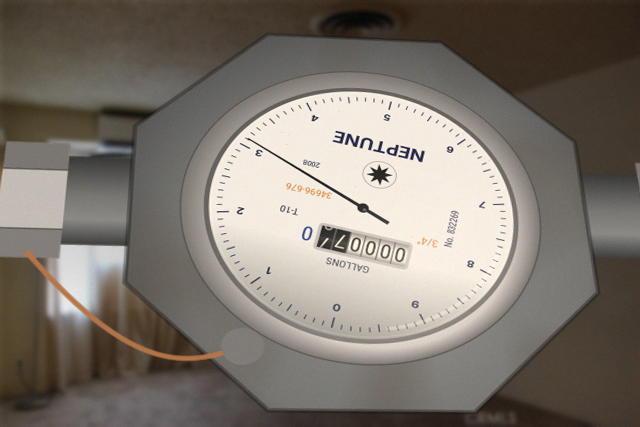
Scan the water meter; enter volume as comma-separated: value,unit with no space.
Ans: 773.1,gal
